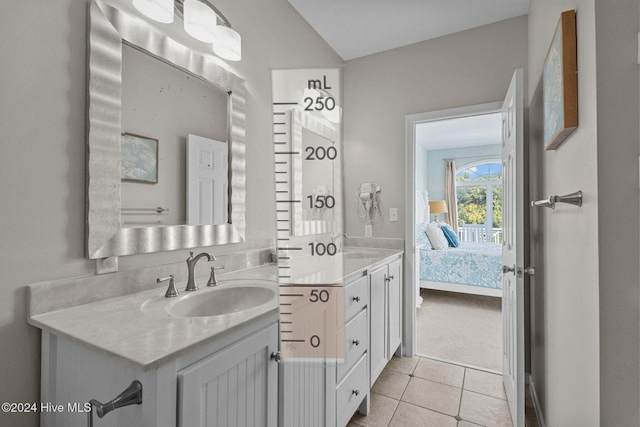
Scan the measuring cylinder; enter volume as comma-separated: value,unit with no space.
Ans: 60,mL
